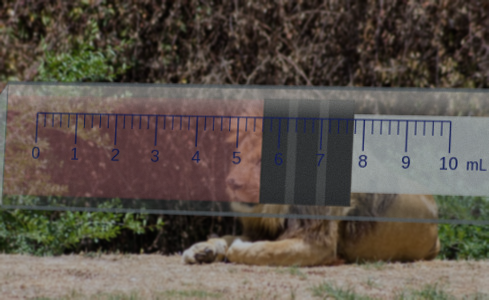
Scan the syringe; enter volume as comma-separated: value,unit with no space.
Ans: 5.6,mL
